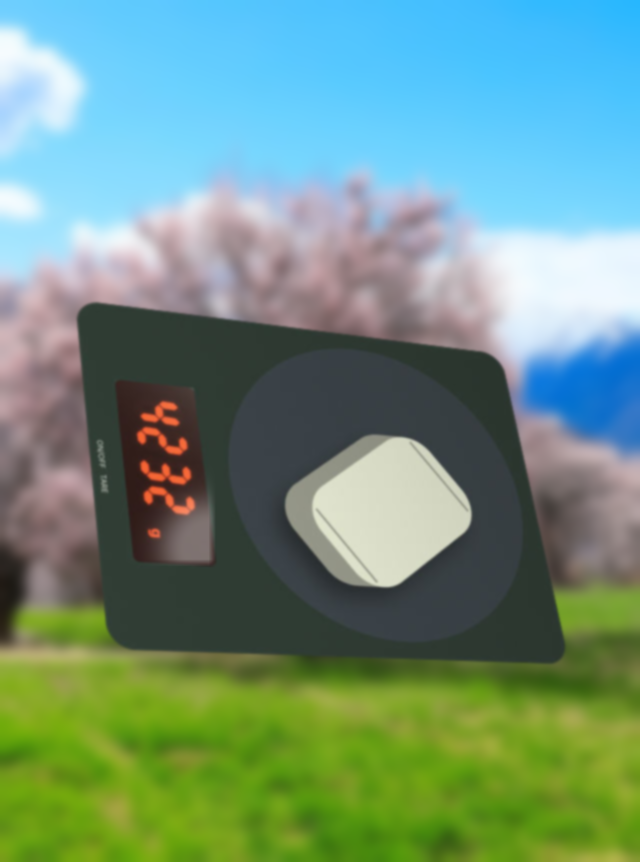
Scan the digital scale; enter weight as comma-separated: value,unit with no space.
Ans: 4232,g
